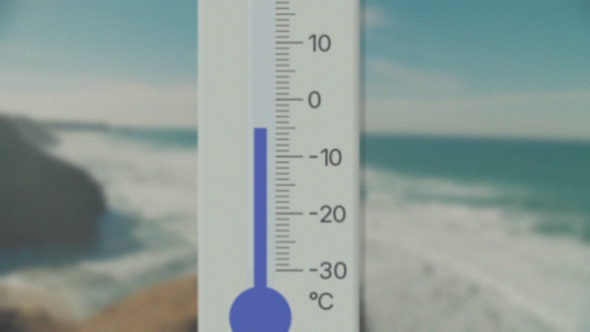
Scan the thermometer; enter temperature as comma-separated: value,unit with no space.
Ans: -5,°C
